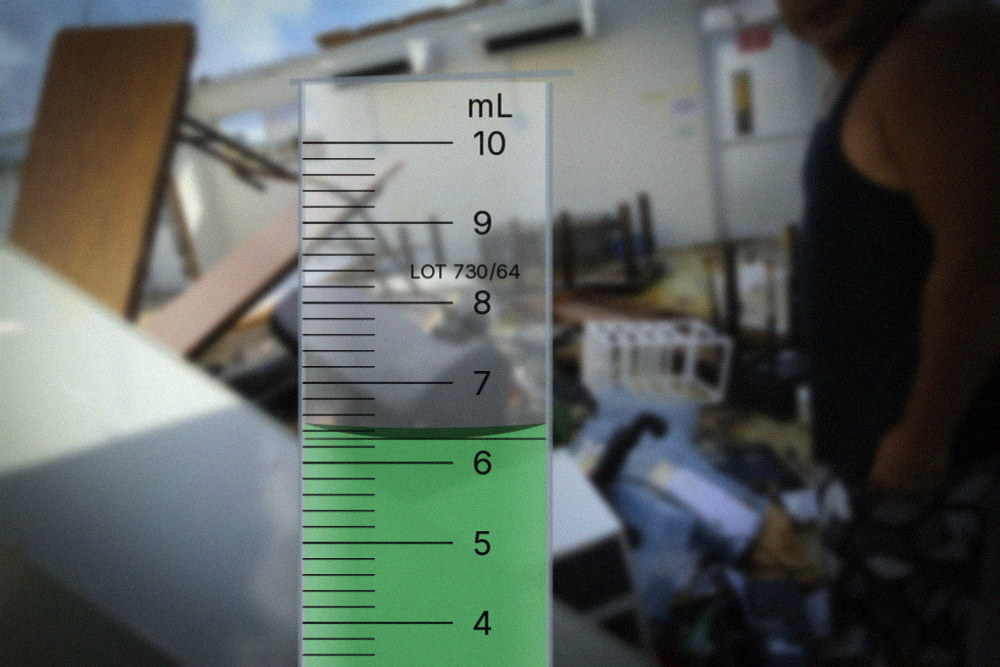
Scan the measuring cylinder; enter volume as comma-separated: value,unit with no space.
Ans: 6.3,mL
